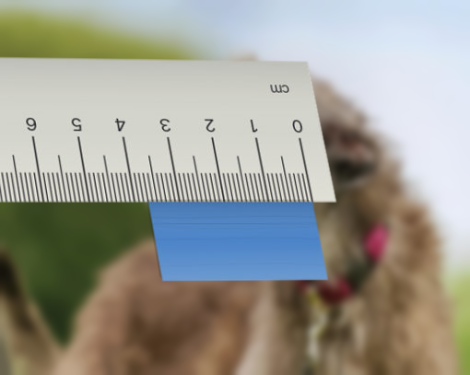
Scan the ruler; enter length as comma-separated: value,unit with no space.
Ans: 3.7,cm
